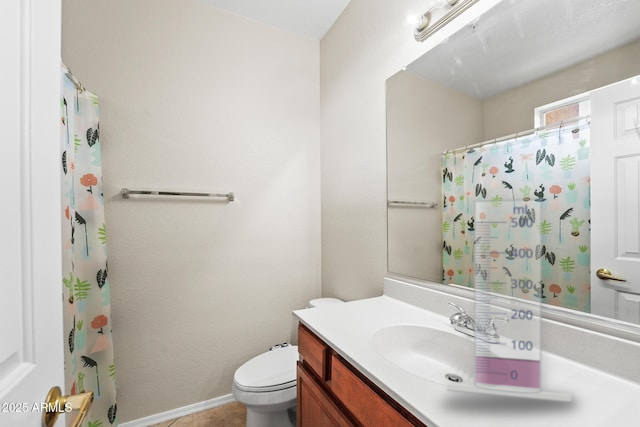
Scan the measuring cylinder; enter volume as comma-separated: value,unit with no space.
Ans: 50,mL
